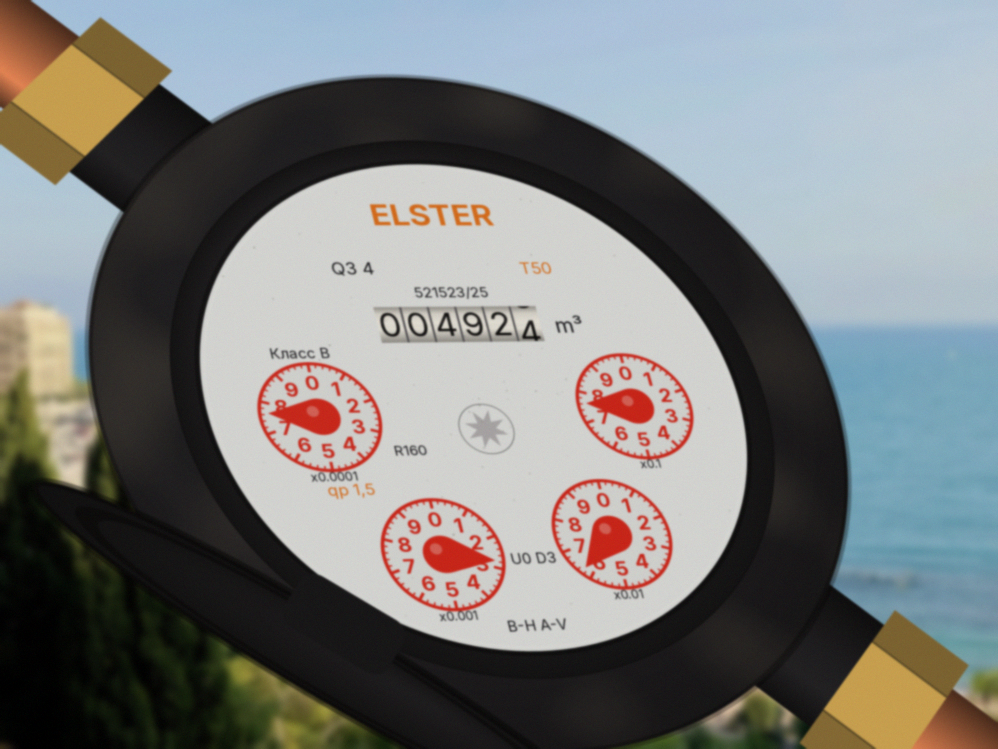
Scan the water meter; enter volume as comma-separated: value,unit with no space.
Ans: 4923.7627,m³
